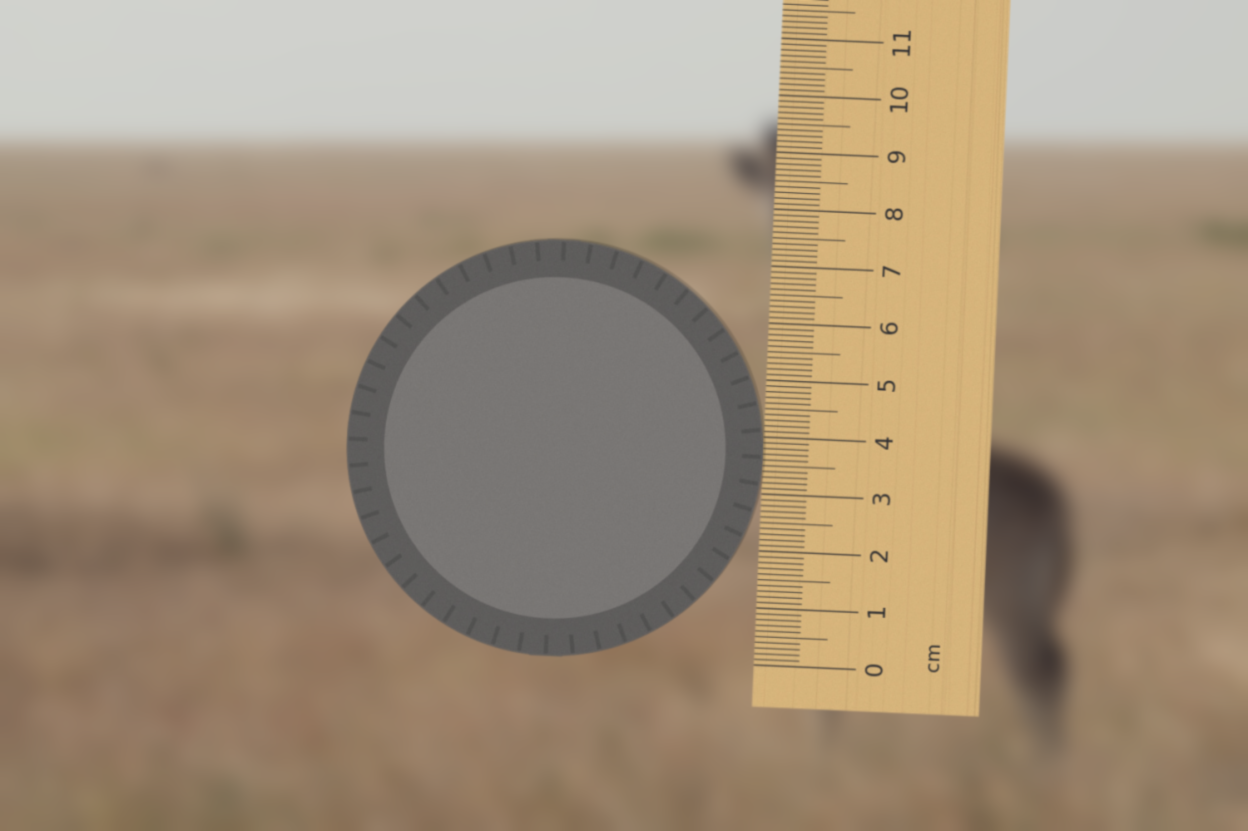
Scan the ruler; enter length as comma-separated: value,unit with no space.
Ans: 7.3,cm
